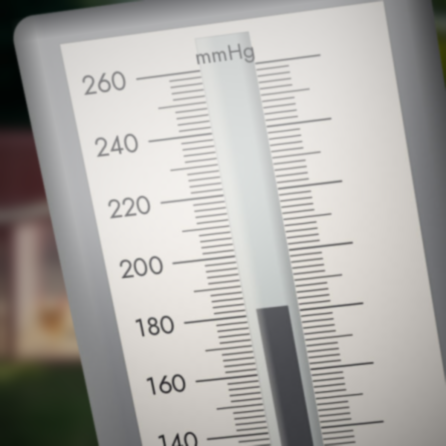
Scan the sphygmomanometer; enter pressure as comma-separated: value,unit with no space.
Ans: 182,mmHg
